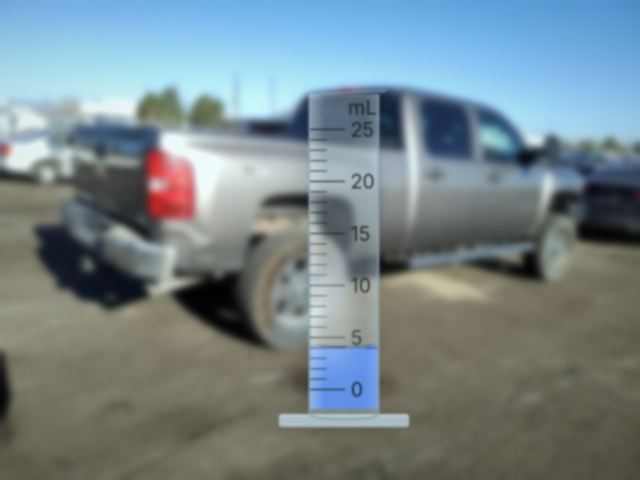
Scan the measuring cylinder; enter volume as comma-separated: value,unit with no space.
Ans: 4,mL
